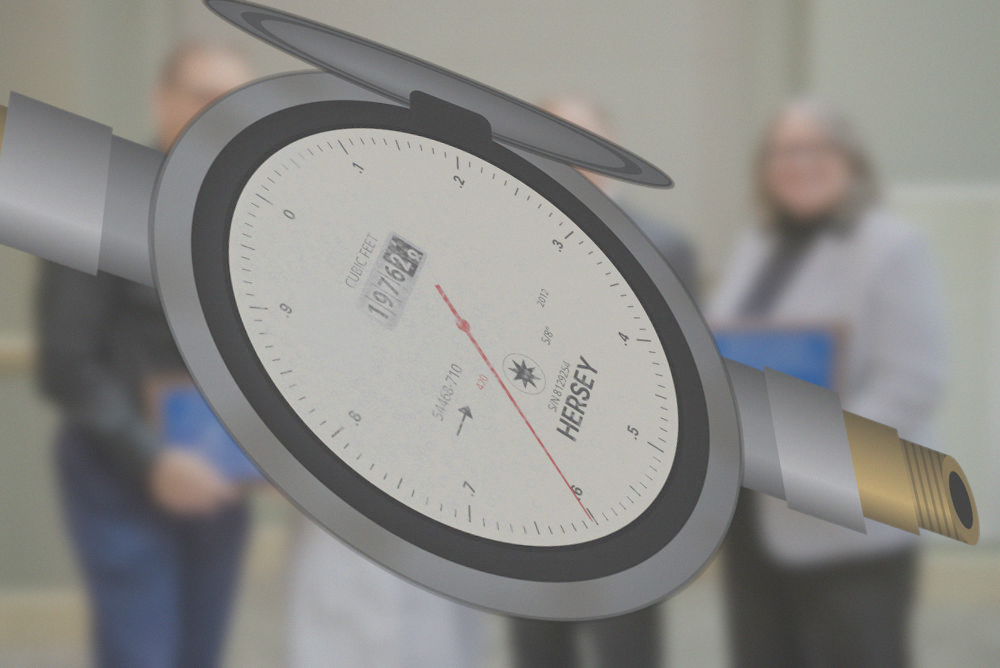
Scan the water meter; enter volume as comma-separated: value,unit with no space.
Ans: 197627.60,ft³
